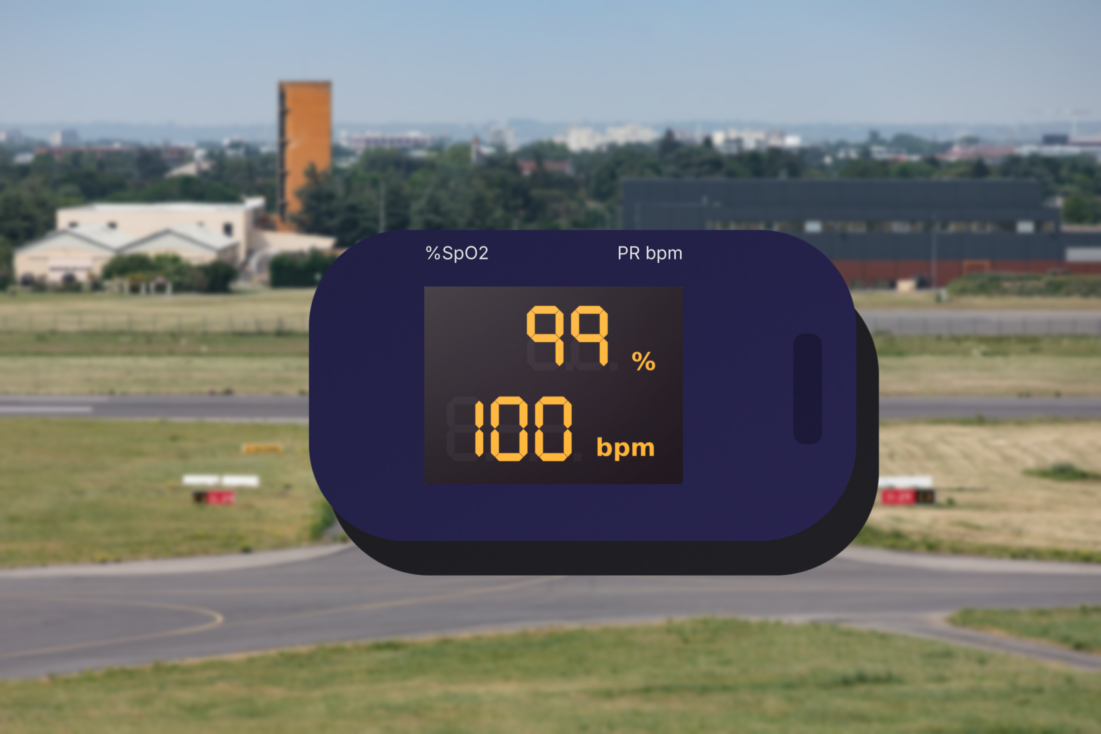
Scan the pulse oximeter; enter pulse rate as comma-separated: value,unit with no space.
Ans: 100,bpm
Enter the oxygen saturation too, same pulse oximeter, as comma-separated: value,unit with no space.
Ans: 99,%
